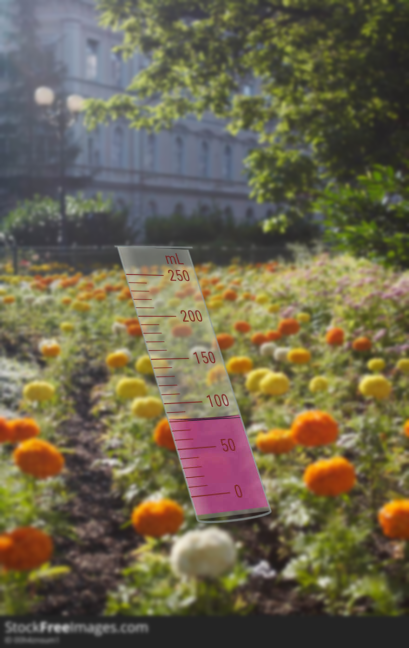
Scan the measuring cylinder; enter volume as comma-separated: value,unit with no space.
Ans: 80,mL
